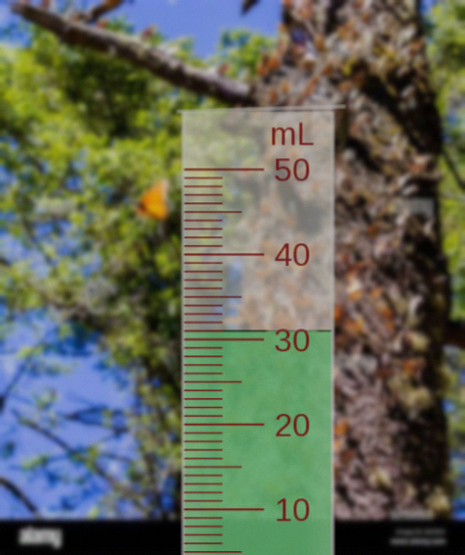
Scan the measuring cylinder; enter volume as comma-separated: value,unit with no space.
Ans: 31,mL
